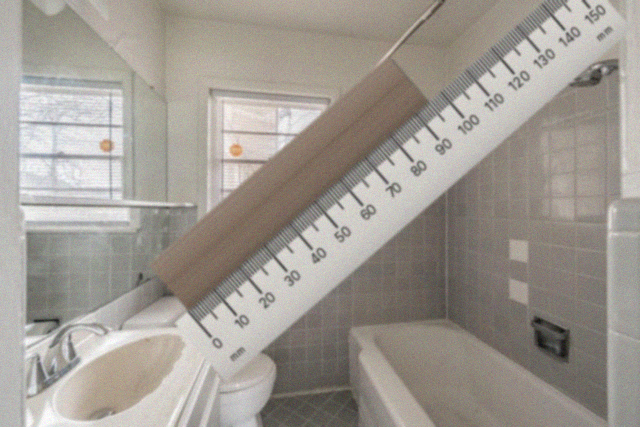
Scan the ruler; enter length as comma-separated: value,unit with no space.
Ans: 95,mm
